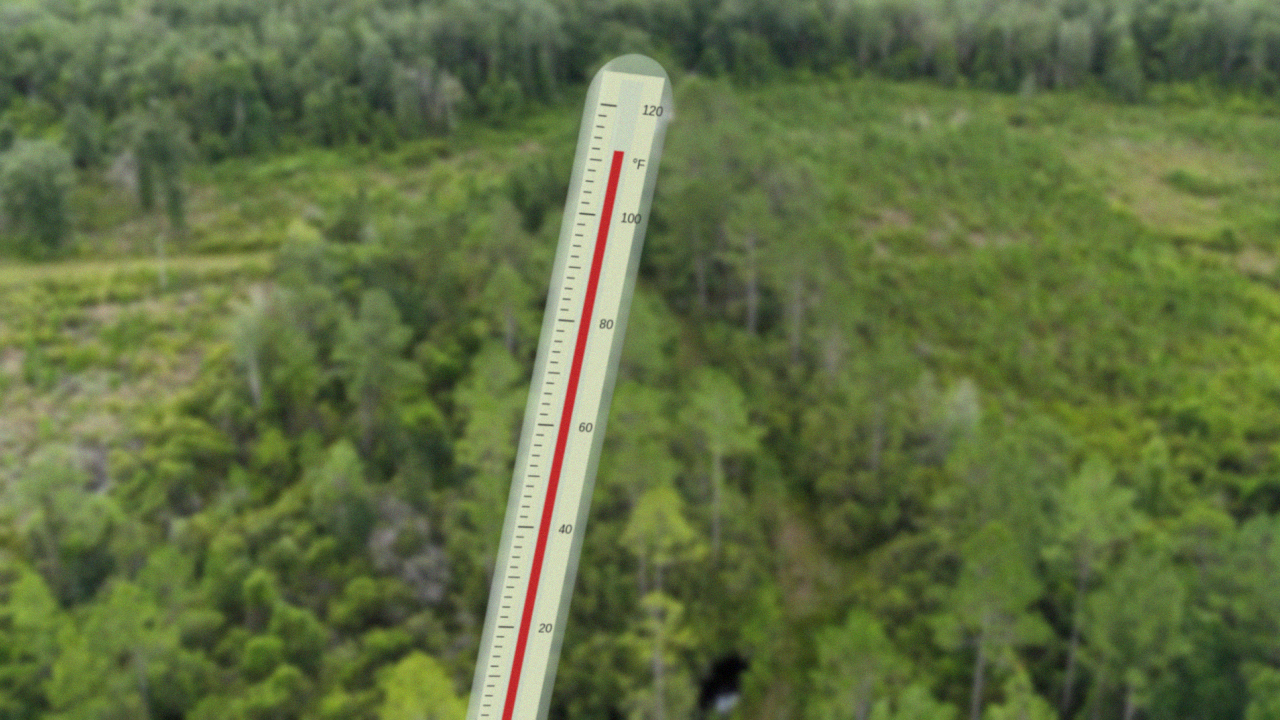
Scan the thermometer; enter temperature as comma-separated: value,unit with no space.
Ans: 112,°F
